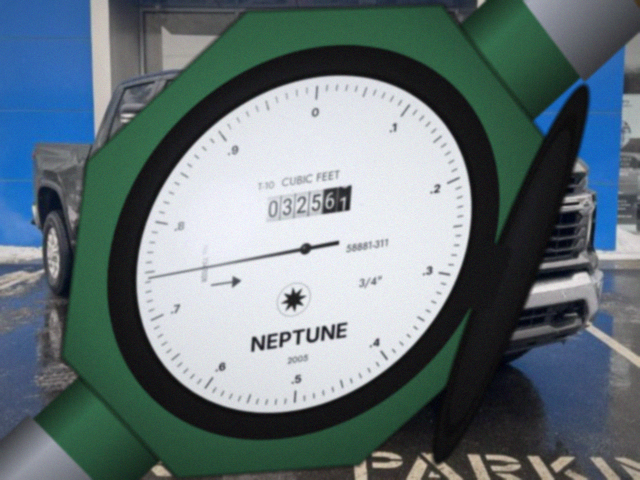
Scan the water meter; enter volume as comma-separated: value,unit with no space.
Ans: 32560.74,ft³
